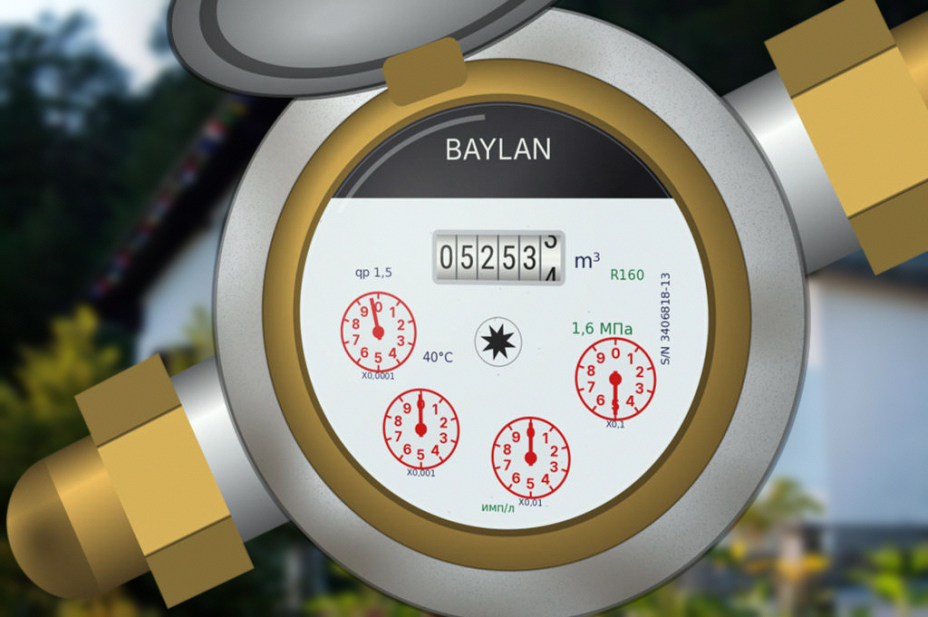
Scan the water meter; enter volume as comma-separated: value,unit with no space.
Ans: 52533.4999,m³
